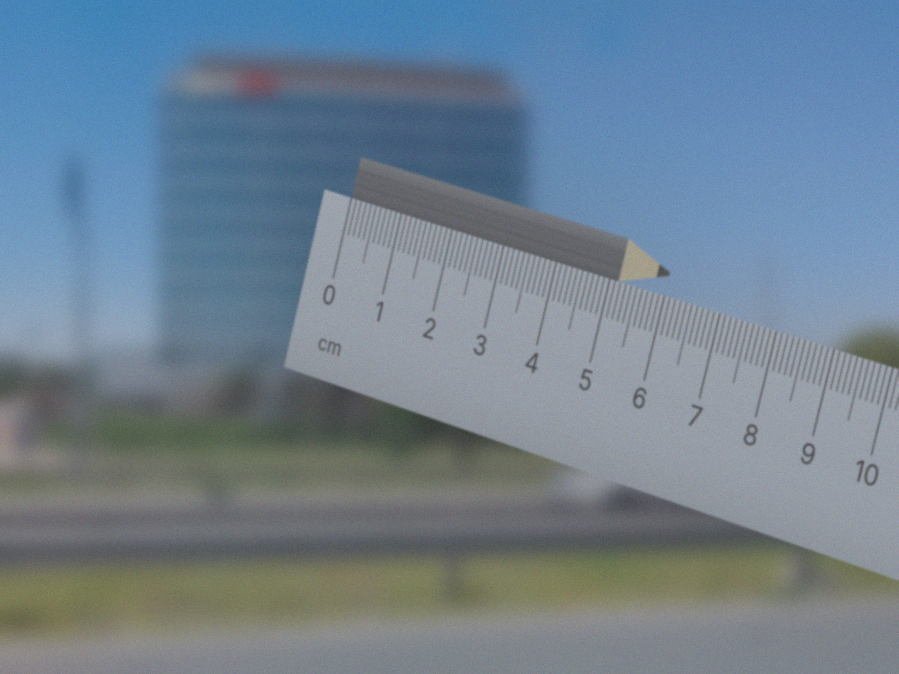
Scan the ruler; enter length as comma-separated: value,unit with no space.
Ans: 6,cm
